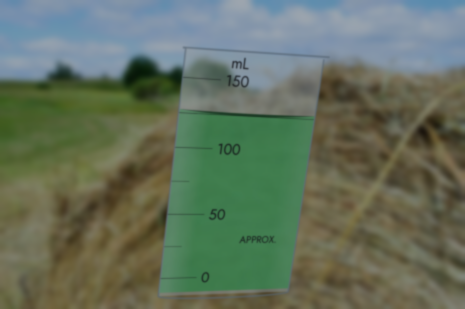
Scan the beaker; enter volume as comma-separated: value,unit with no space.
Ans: 125,mL
